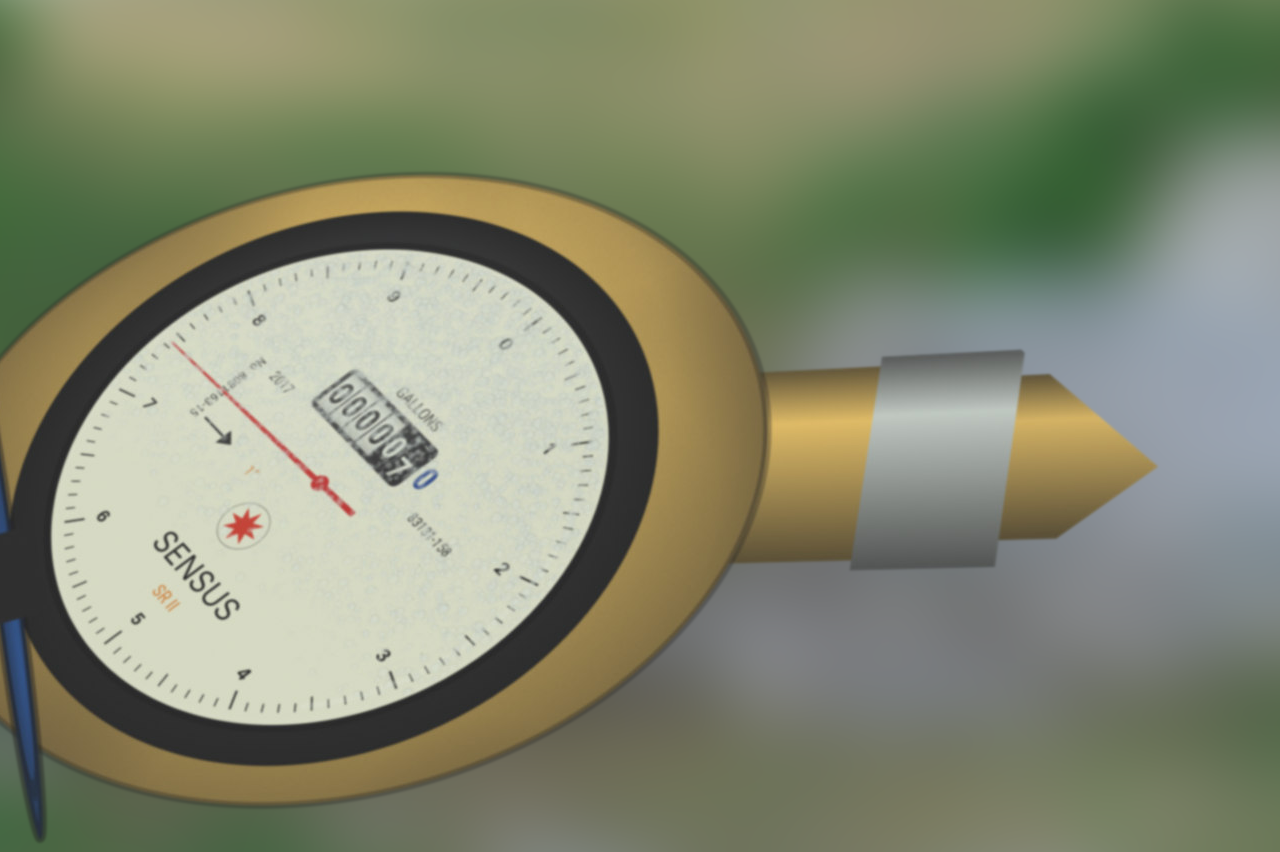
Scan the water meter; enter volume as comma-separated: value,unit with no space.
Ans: 67.4,gal
